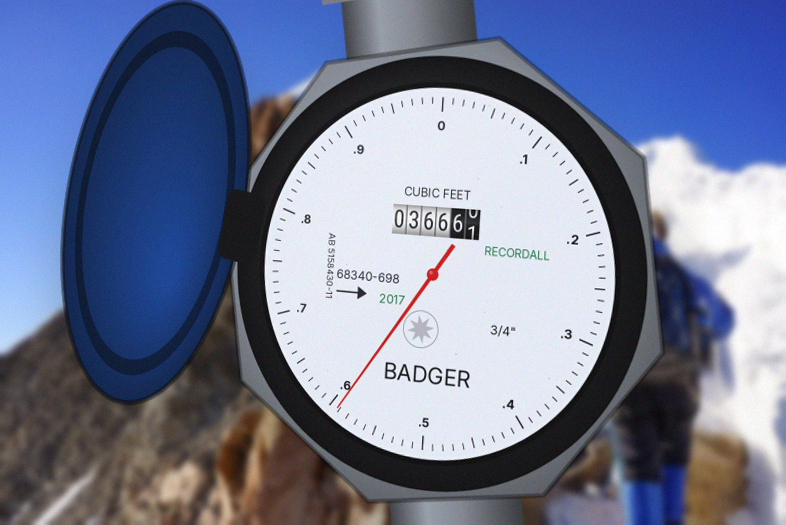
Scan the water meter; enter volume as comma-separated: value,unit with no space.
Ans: 36660.59,ft³
